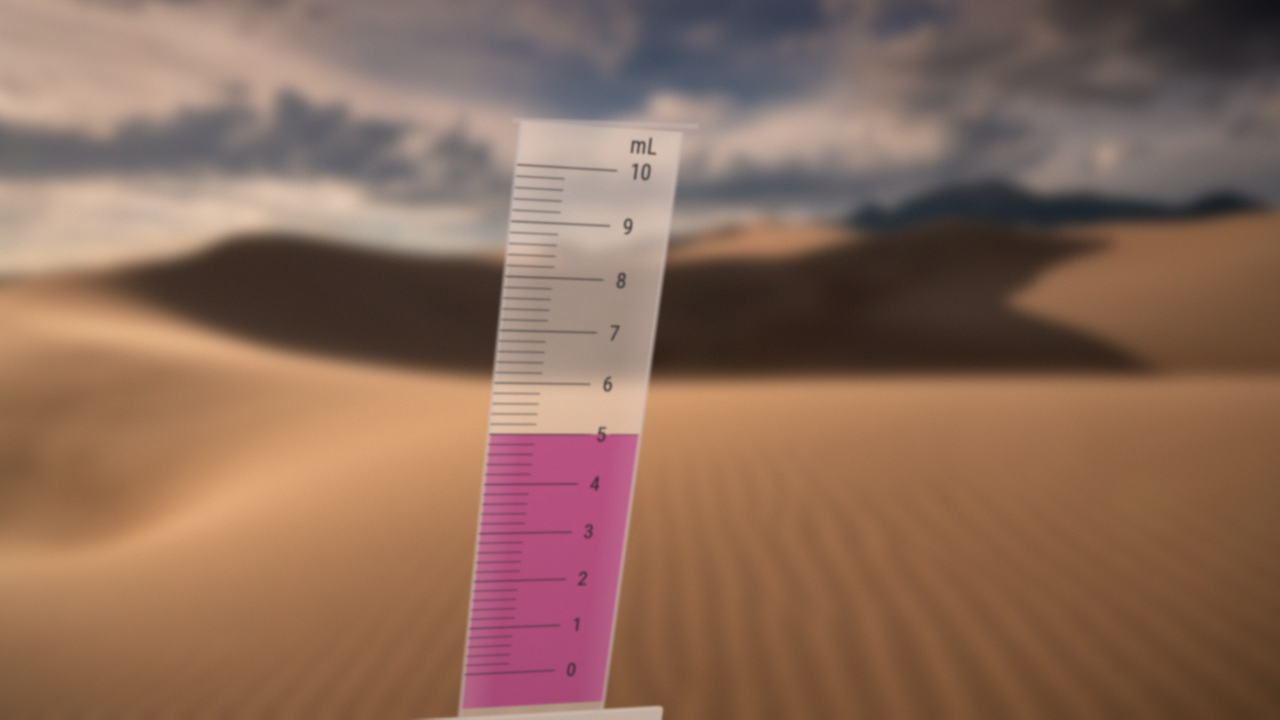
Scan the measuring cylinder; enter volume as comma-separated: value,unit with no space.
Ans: 5,mL
